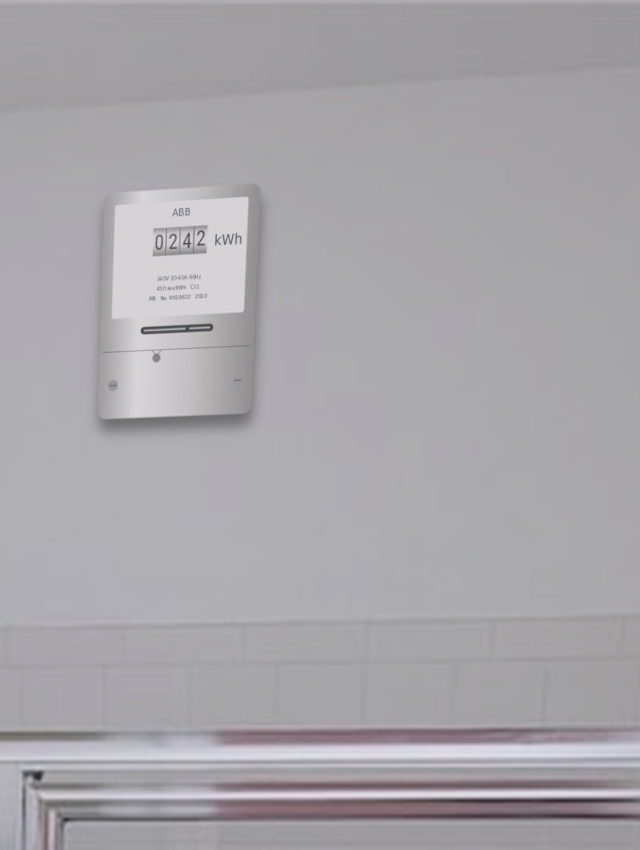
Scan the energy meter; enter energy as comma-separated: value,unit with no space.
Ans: 242,kWh
